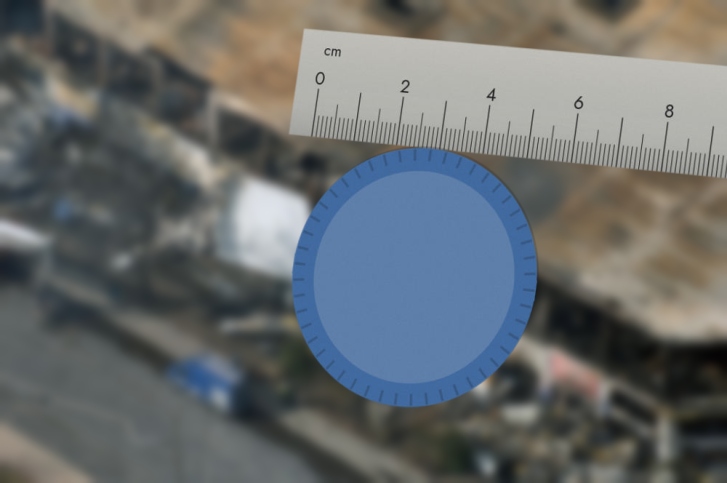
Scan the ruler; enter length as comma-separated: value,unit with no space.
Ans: 5.6,cm
